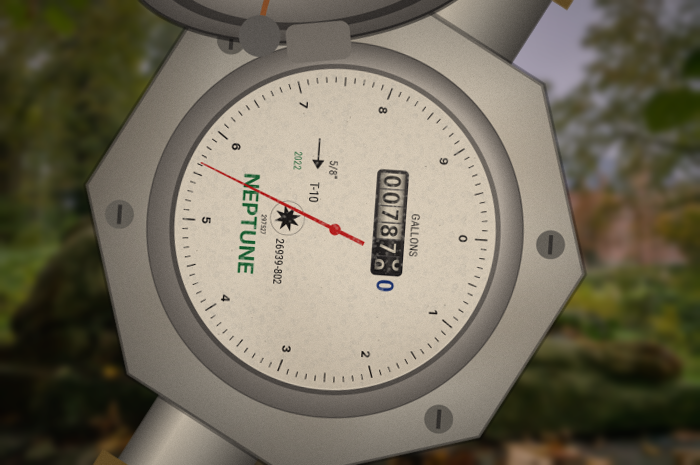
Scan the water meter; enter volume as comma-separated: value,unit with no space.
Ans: 78785.6,gal
